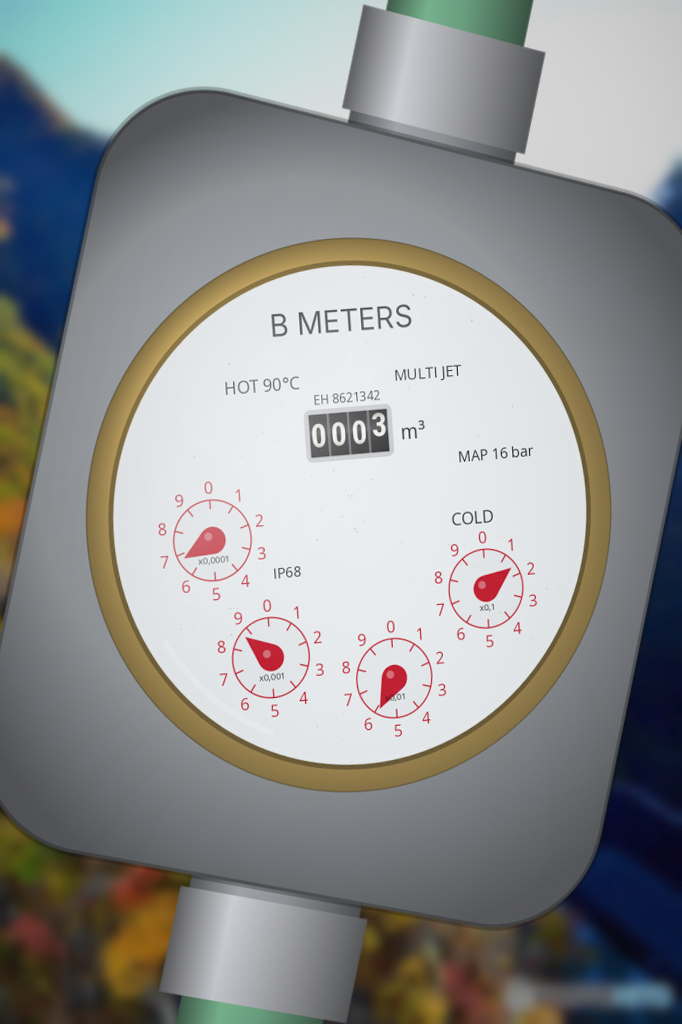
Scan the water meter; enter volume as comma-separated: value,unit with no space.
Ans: 3.1586,m³
